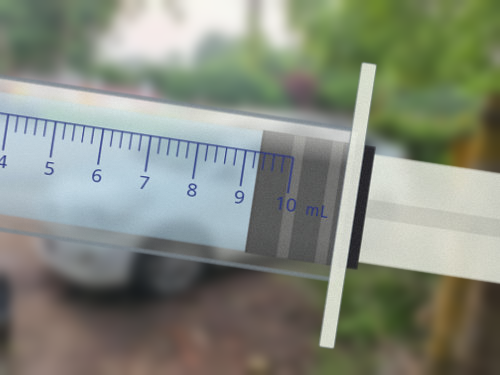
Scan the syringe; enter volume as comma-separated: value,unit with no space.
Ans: 9.3,mL
